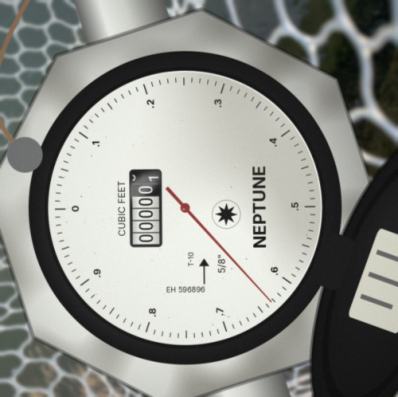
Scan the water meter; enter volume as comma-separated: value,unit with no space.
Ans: 0.63,ft³
